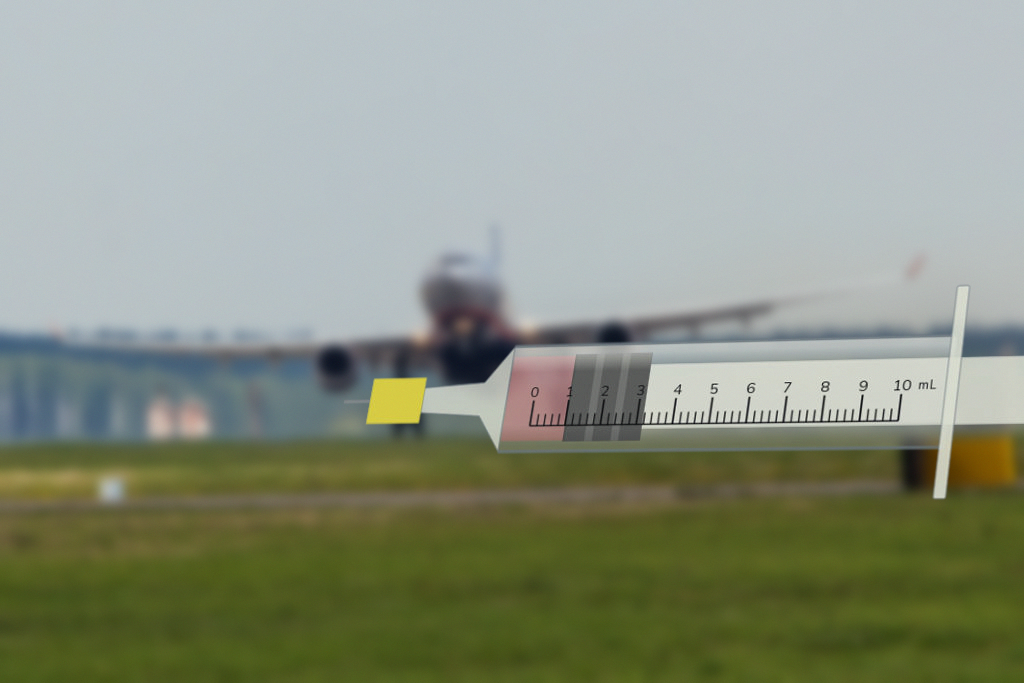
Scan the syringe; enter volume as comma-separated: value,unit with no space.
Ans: 1,mL
